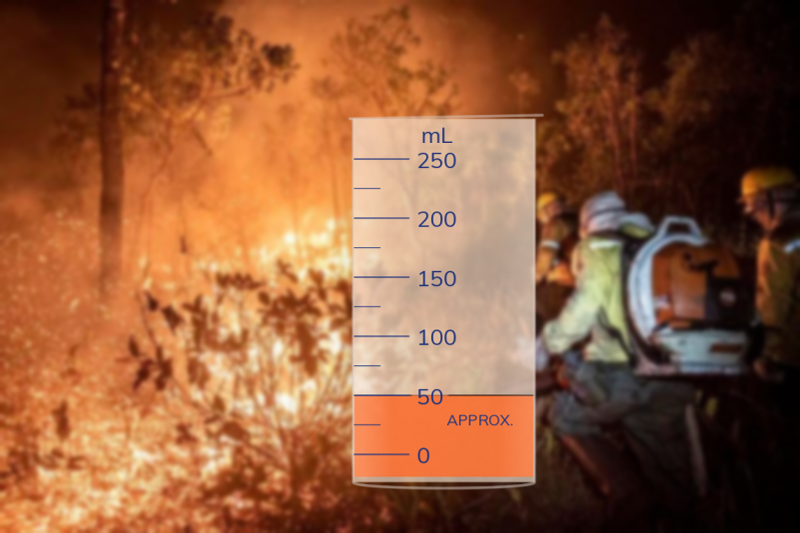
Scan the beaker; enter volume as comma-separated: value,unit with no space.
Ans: 50,mL
